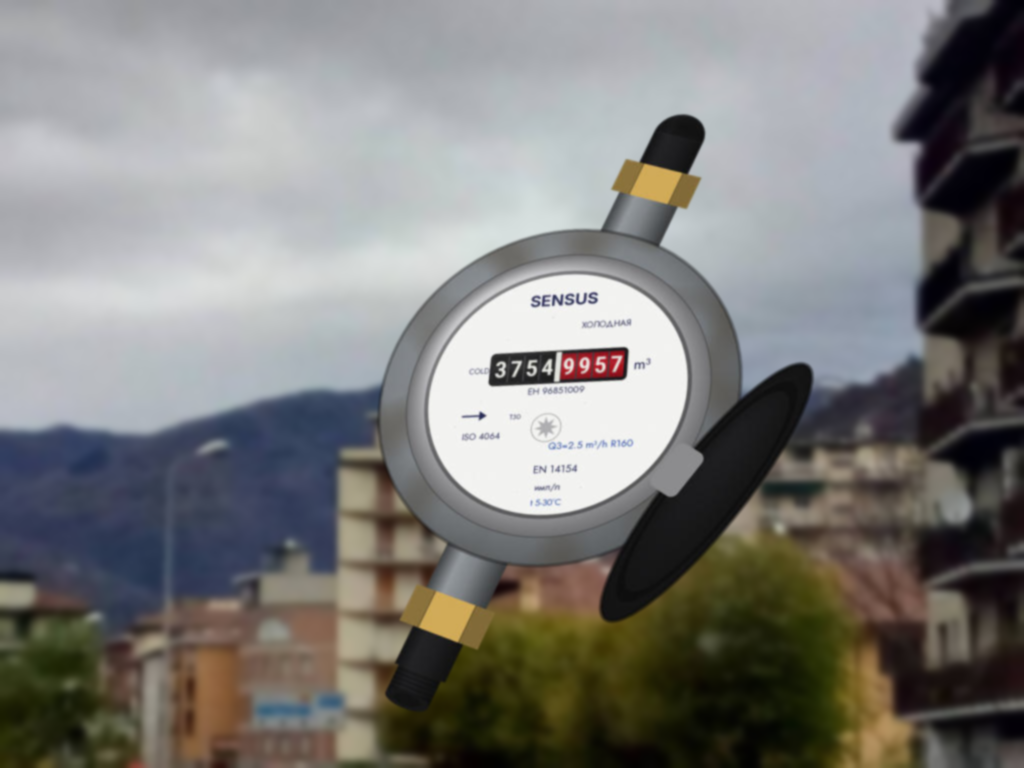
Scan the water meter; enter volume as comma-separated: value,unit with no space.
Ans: 3754.9957,m³
